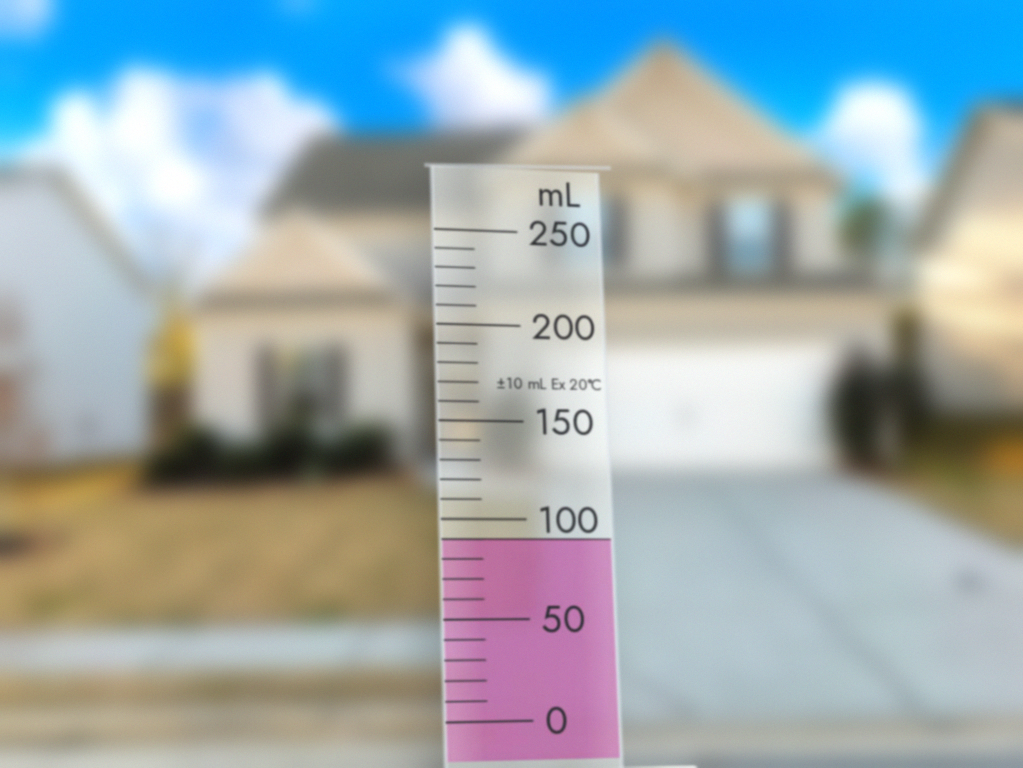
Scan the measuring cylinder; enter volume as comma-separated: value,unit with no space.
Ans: 90,mL
